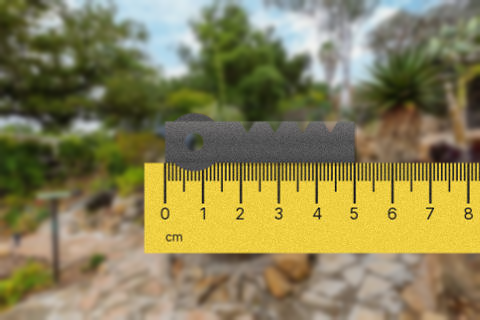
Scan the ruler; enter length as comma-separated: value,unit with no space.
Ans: 5,cm
